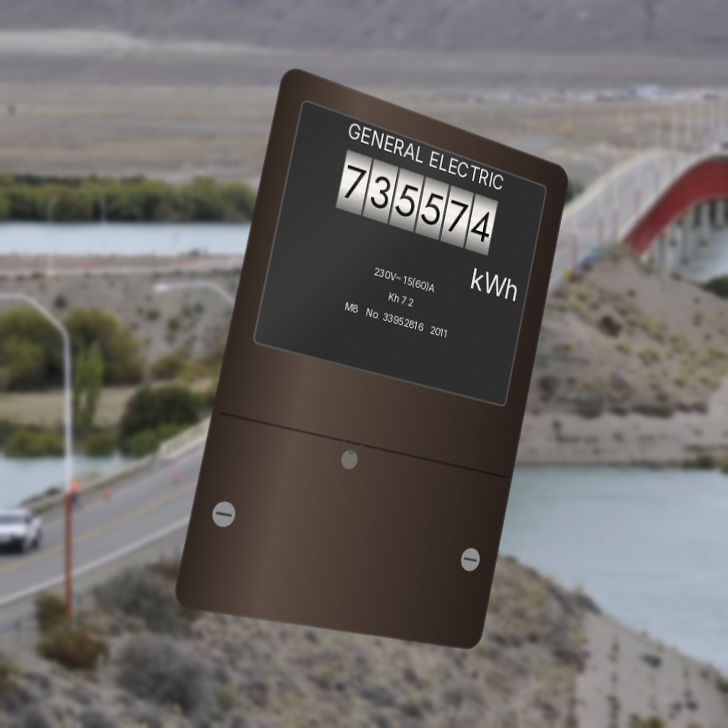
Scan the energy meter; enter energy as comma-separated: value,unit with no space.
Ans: 735574,kWh
